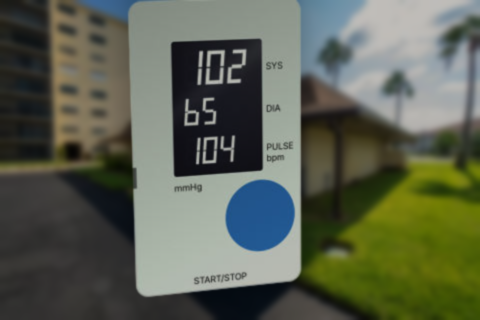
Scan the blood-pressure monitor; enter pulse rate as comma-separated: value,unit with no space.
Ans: 104,bpm
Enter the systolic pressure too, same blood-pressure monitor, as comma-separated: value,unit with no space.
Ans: 102,mmHg
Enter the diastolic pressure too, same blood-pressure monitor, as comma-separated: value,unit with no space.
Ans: 65,mmHg
